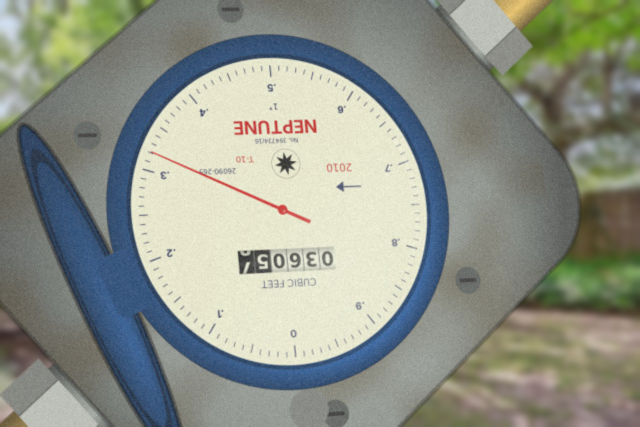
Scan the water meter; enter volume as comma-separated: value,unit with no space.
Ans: 36057.32,ft³
